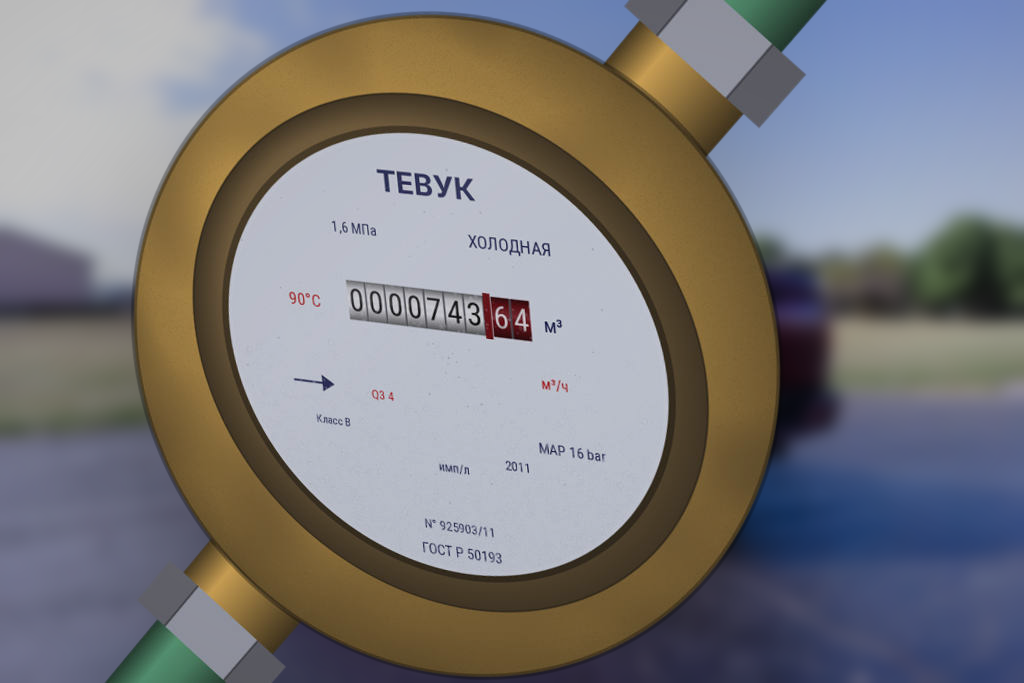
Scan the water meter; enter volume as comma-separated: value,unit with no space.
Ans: 743.64,m³
